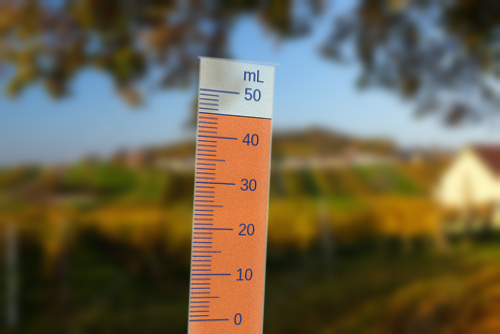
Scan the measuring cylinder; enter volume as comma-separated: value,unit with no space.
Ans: 45,mL
